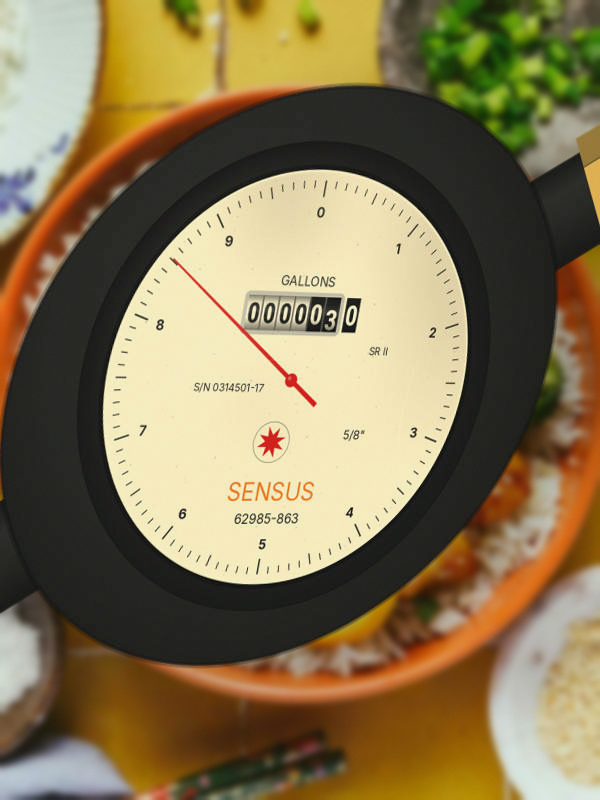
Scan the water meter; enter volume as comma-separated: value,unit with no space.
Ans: 28.5,gal
